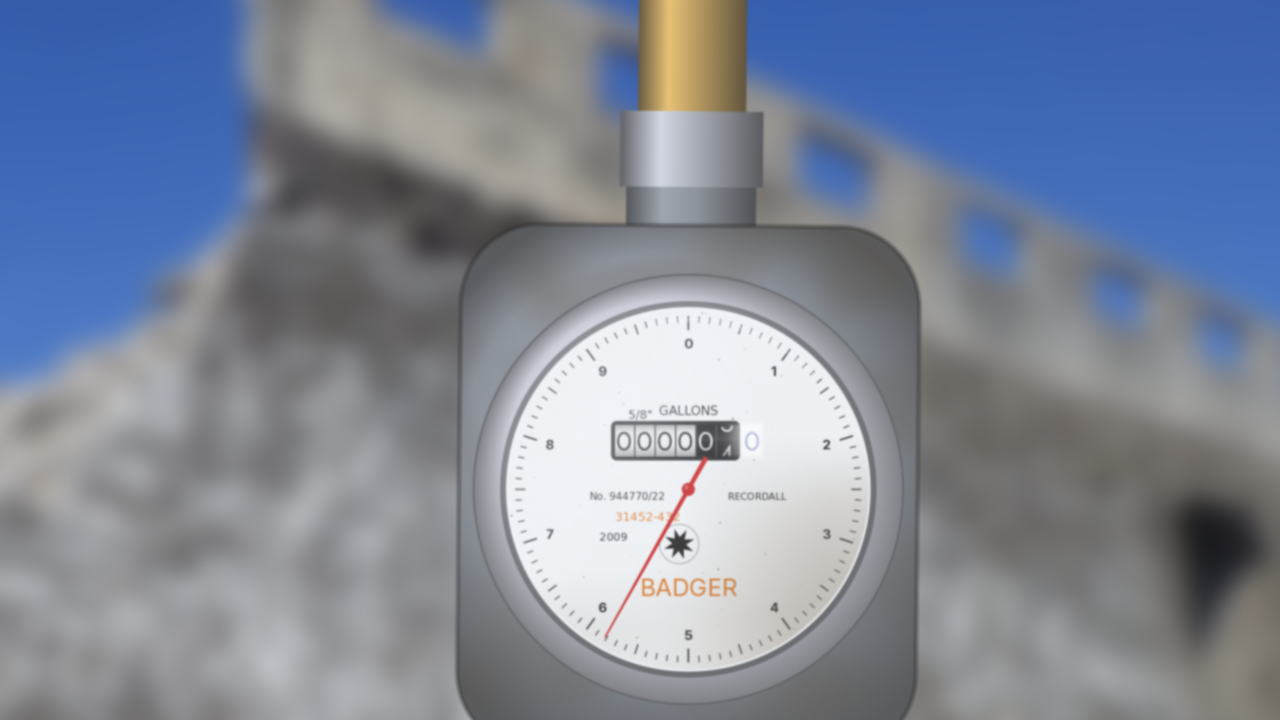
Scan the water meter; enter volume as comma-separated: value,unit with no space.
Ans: 35.8,gal
